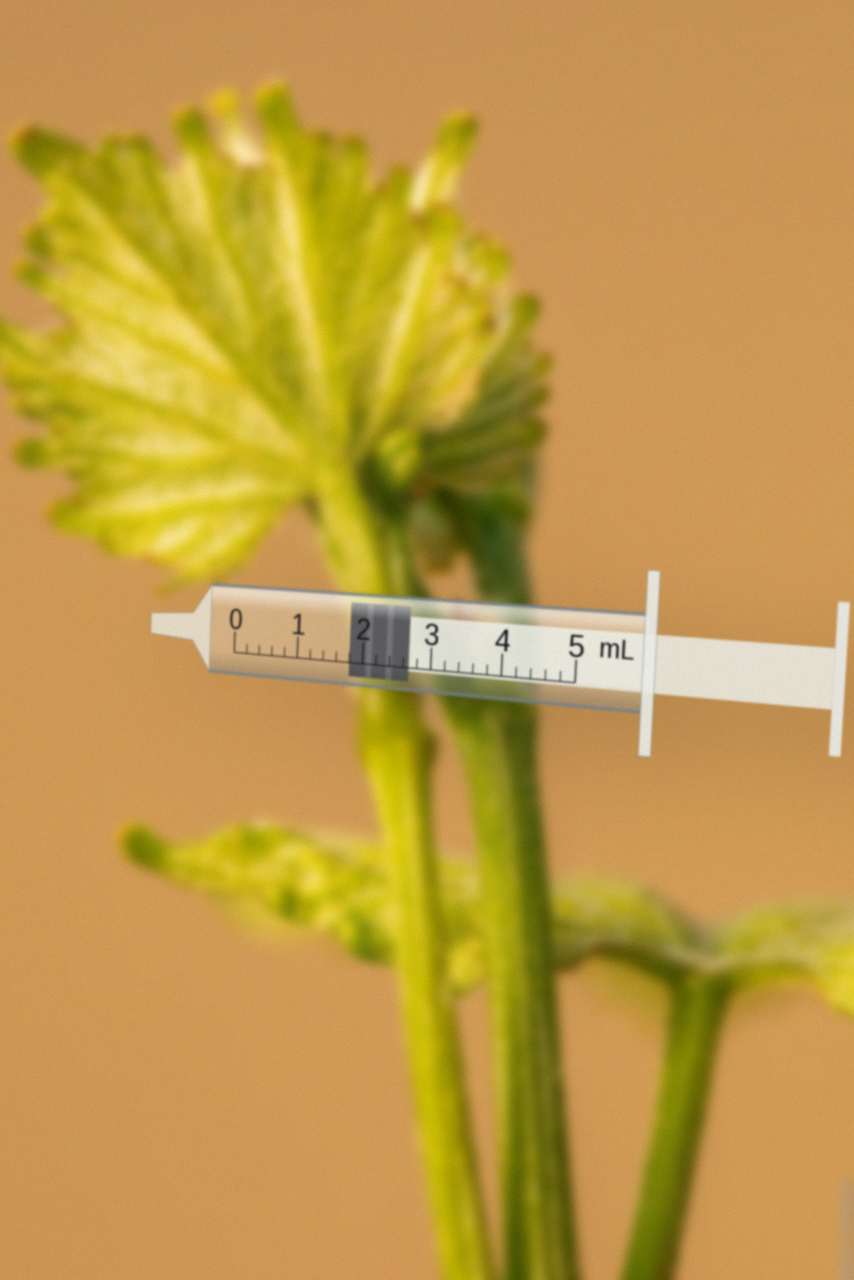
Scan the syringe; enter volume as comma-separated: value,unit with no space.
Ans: 1.8,mL
